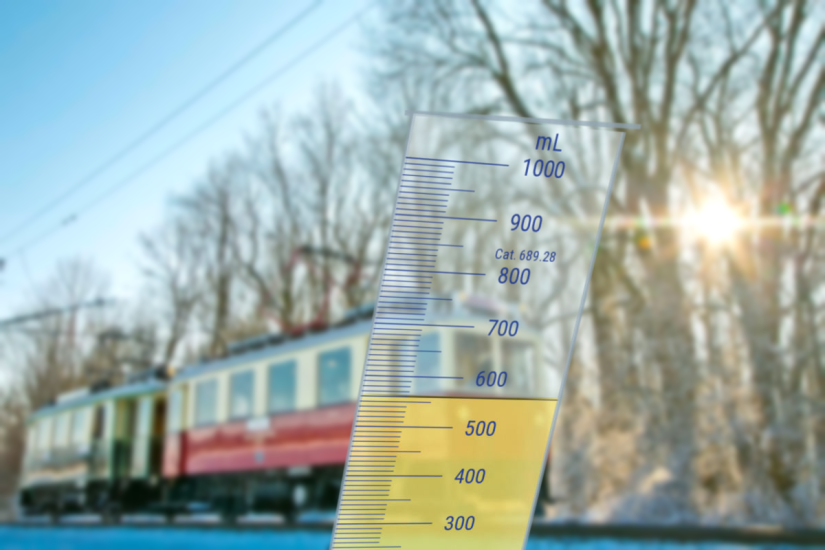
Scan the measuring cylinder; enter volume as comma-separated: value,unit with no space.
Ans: 560,mL
